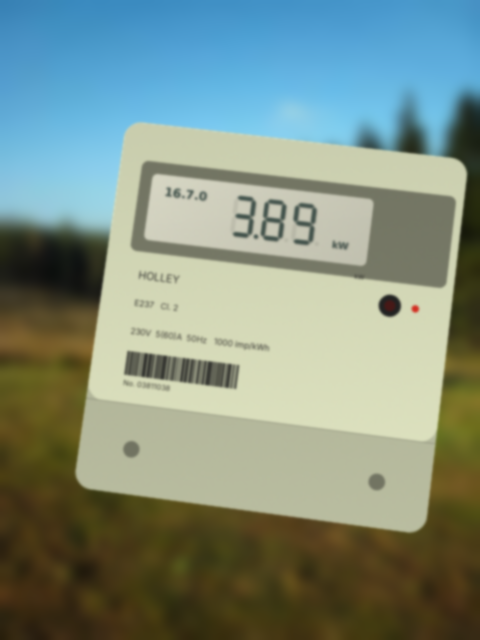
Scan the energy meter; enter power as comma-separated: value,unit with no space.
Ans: 3.89,kW
